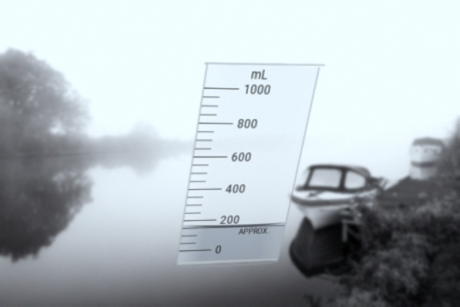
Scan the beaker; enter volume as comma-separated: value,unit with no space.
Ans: 150,mL
